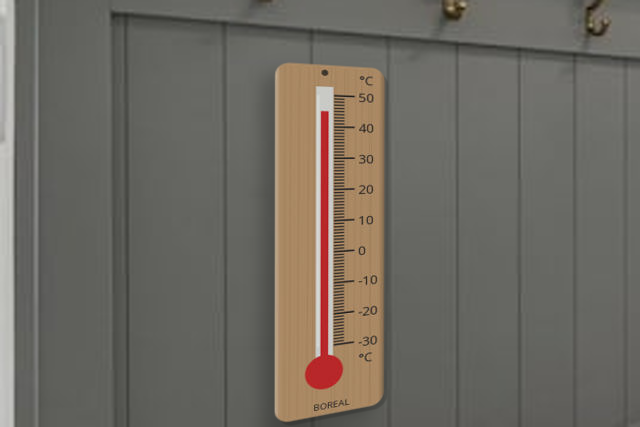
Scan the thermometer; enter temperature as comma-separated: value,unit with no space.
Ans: 45,°C
